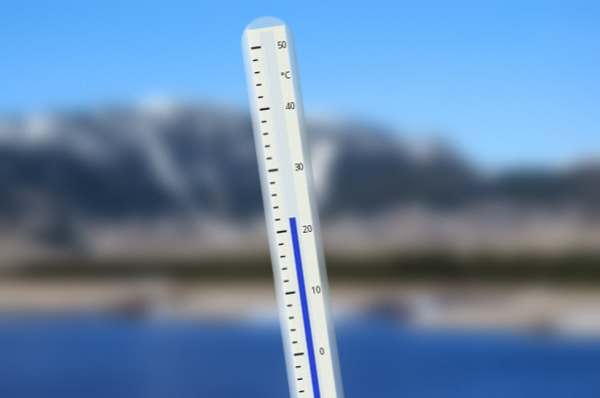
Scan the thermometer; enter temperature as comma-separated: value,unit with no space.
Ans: 22,°C
